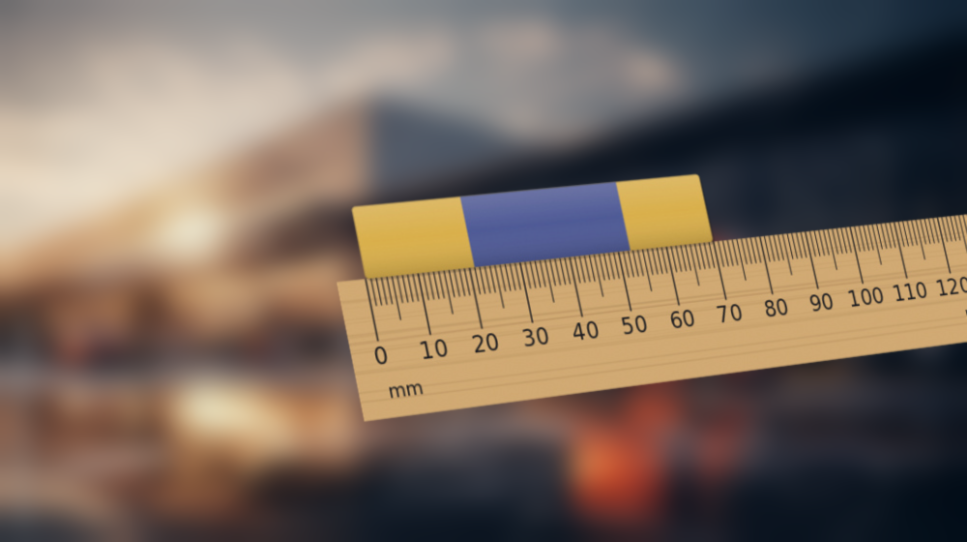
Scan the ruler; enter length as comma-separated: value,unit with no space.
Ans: 70,mm
